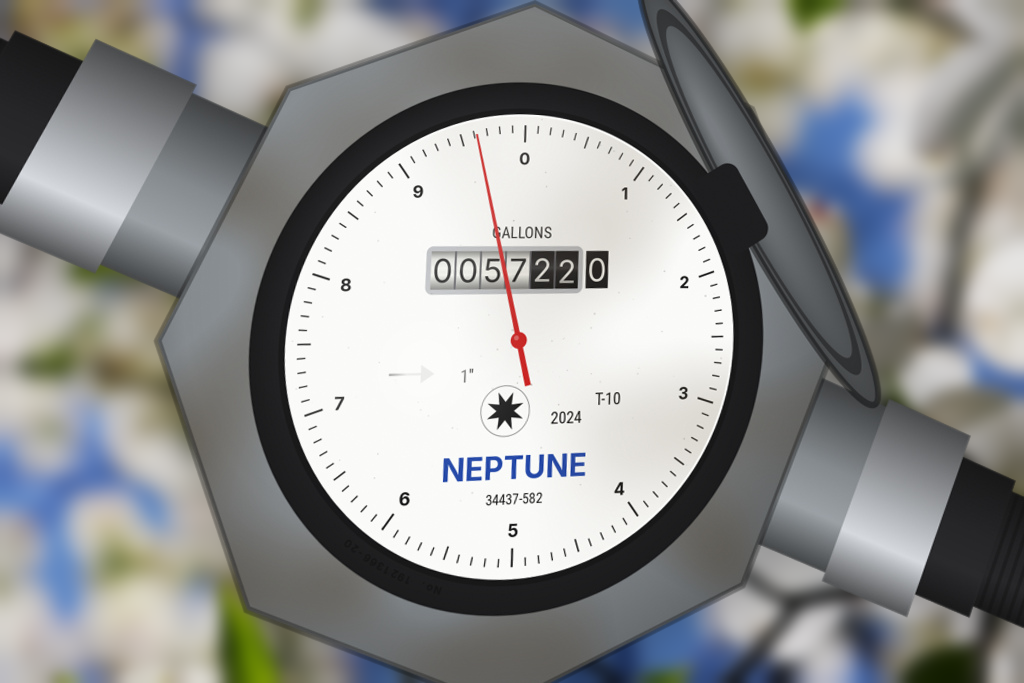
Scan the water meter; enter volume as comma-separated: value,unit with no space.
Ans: 57219.6,gal
